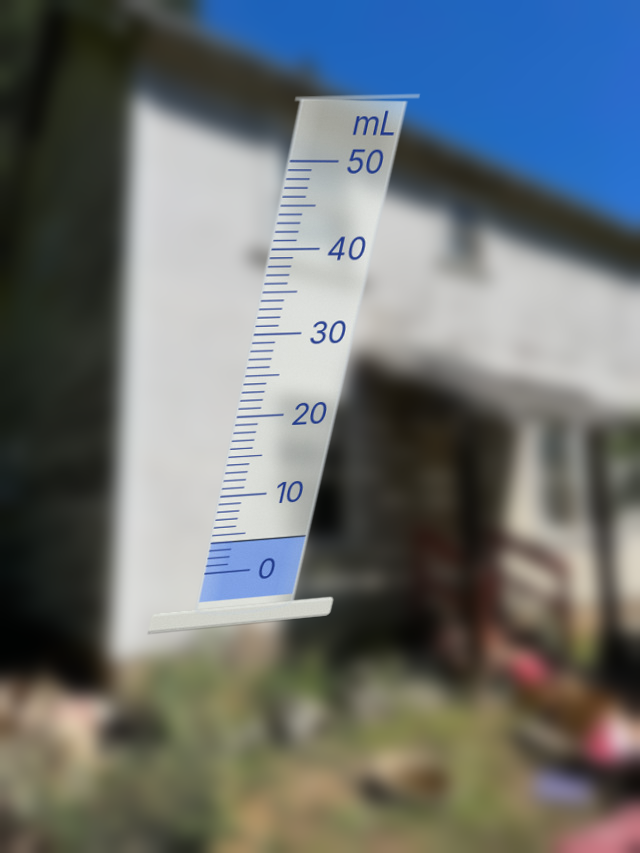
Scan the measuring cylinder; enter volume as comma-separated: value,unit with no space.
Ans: 4,mL
